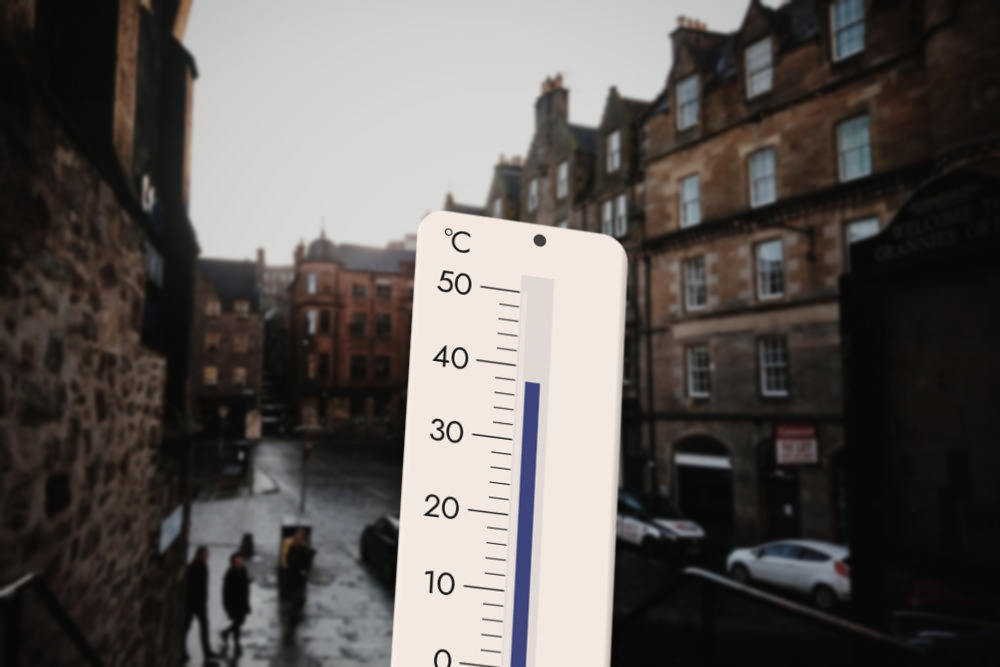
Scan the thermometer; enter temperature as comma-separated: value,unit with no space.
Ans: 38,°C
